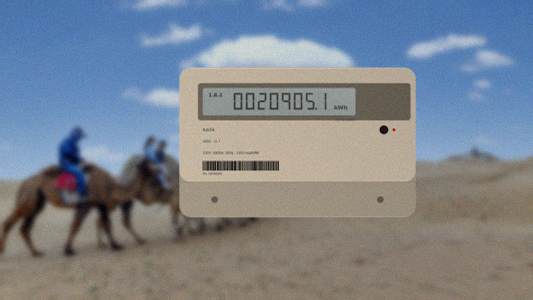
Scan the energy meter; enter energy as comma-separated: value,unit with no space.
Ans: 20905.1,kWh
